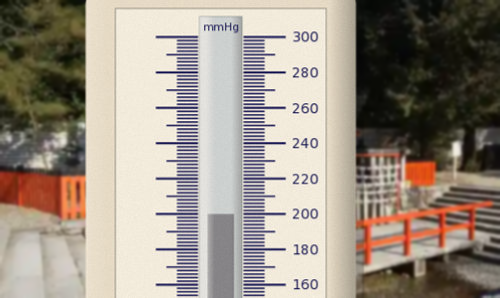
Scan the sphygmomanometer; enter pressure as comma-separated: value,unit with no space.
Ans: 200,mmHg
